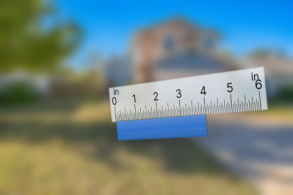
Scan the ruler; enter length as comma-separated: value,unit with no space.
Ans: 4,in
